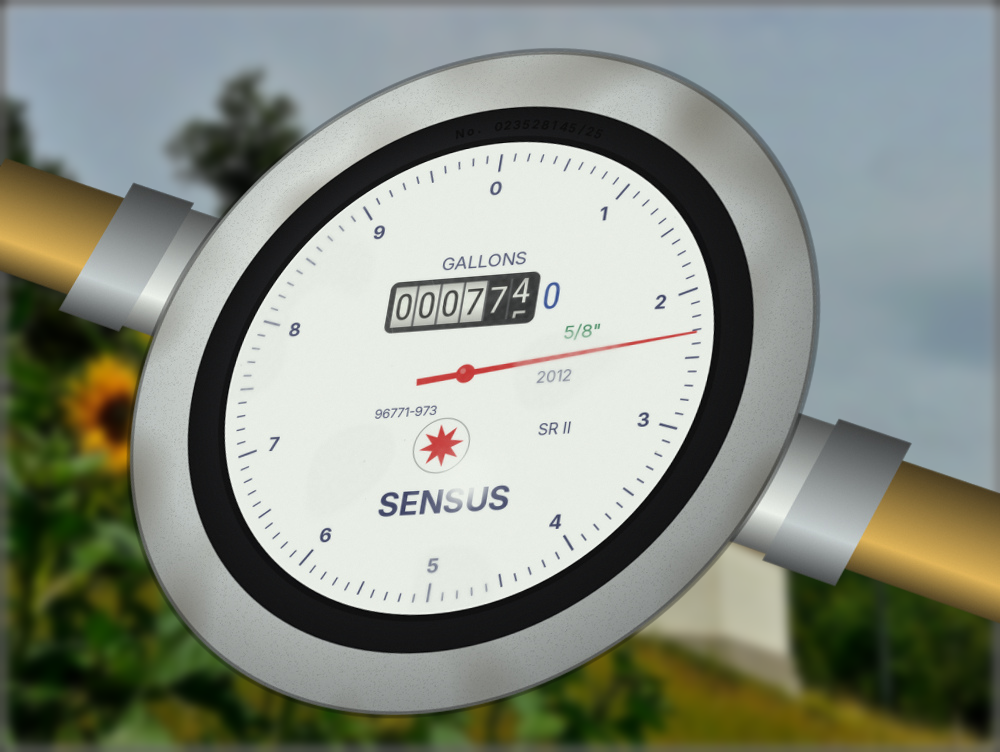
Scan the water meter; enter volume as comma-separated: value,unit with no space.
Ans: 7742.3,gal
